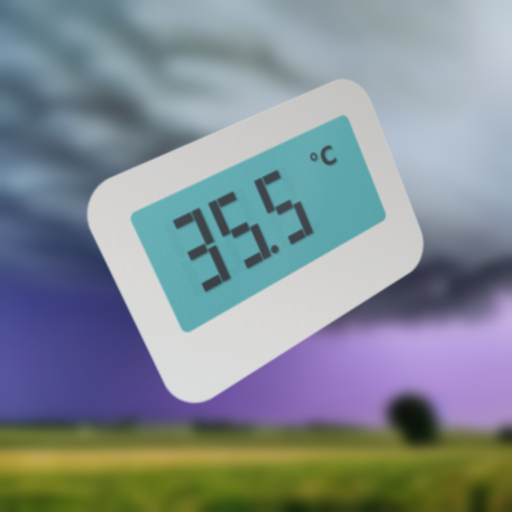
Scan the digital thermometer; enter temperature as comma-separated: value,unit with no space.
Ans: 35.5,°C
